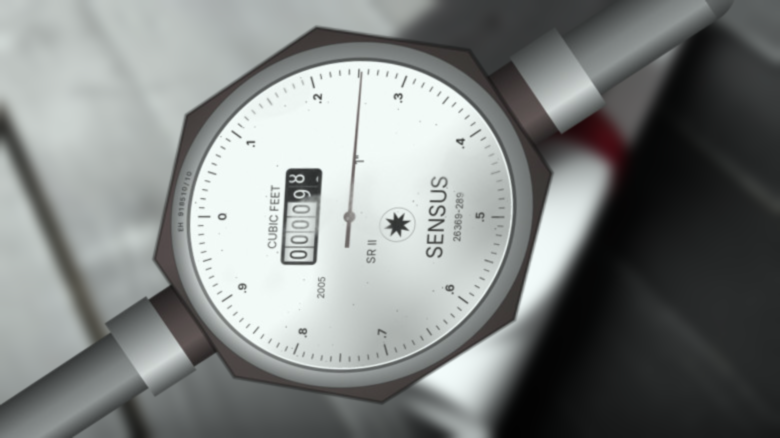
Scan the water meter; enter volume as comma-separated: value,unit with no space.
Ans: 98.25,ft³
